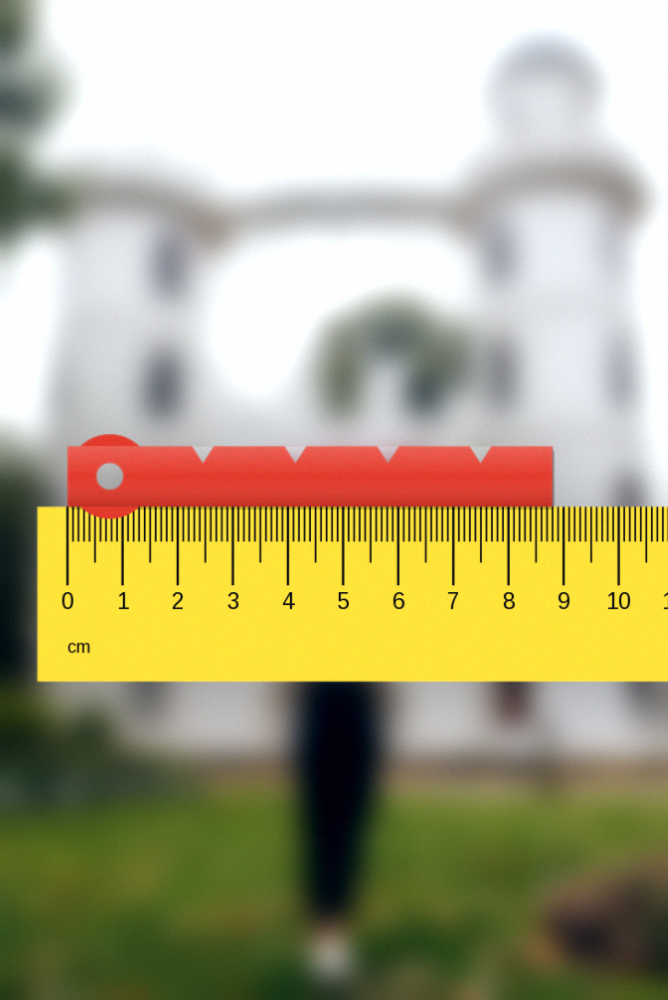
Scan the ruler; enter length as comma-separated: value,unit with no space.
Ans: 8.8,cm
